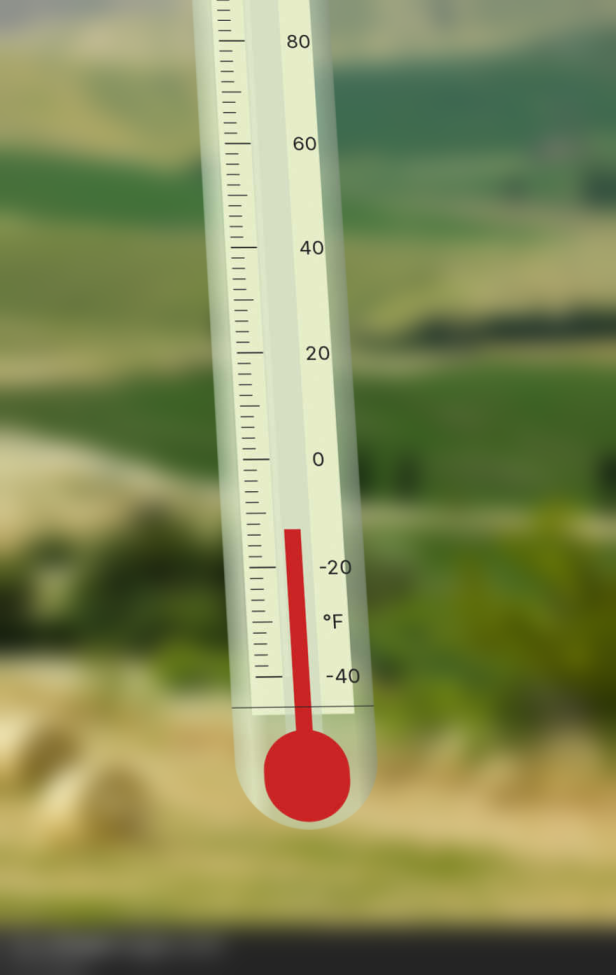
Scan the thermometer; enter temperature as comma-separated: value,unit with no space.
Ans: -13,°F
